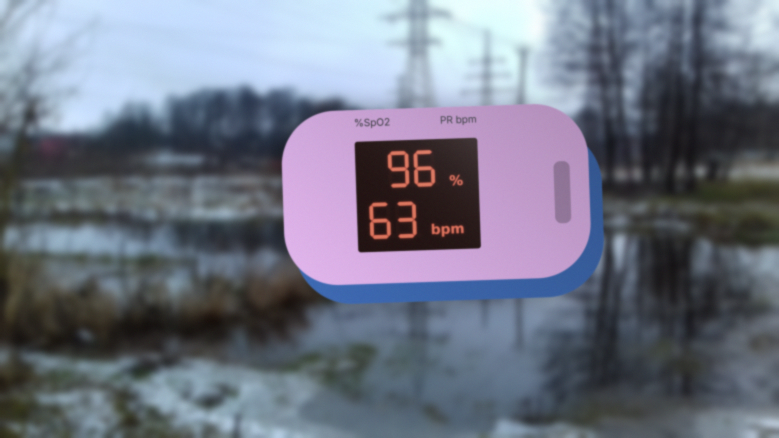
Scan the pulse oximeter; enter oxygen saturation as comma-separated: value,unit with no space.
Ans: 96,%
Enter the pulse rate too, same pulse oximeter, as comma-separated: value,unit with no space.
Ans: 63,bpm
